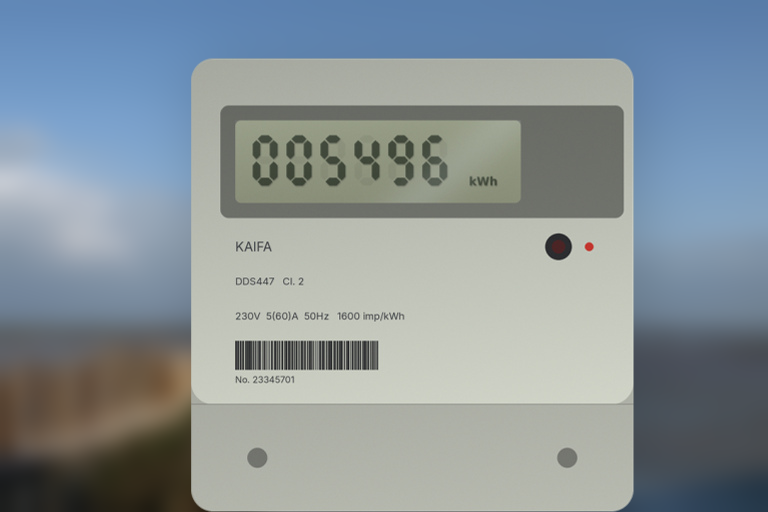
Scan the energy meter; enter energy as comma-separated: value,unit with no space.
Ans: 5496,kWh
